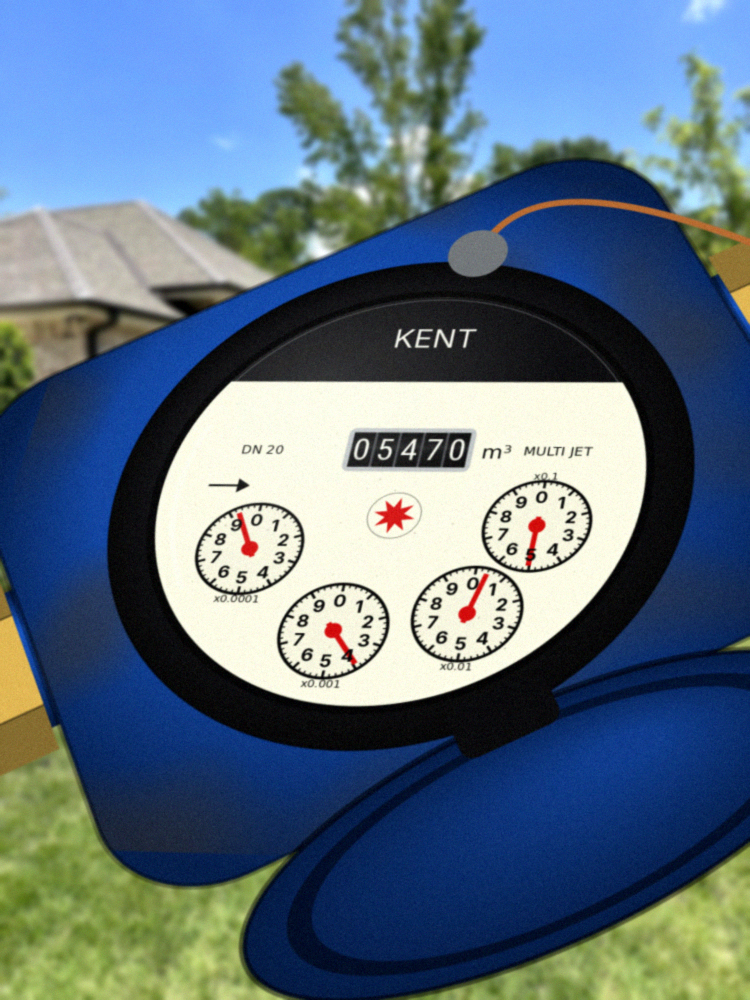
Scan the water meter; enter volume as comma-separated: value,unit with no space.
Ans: 5470.5039,m³
